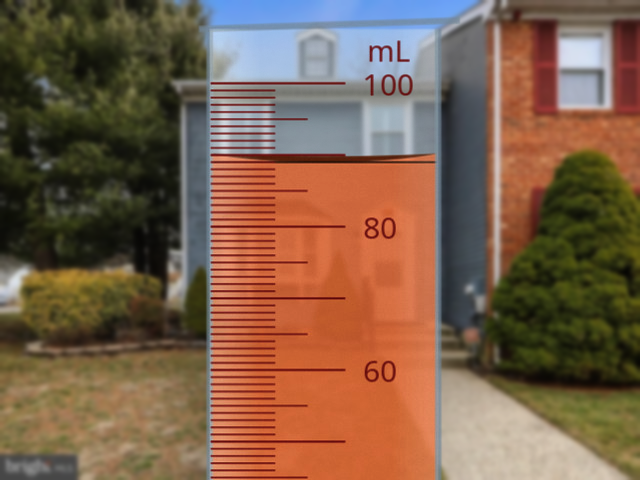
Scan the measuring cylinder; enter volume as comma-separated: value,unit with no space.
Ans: 89,mL
